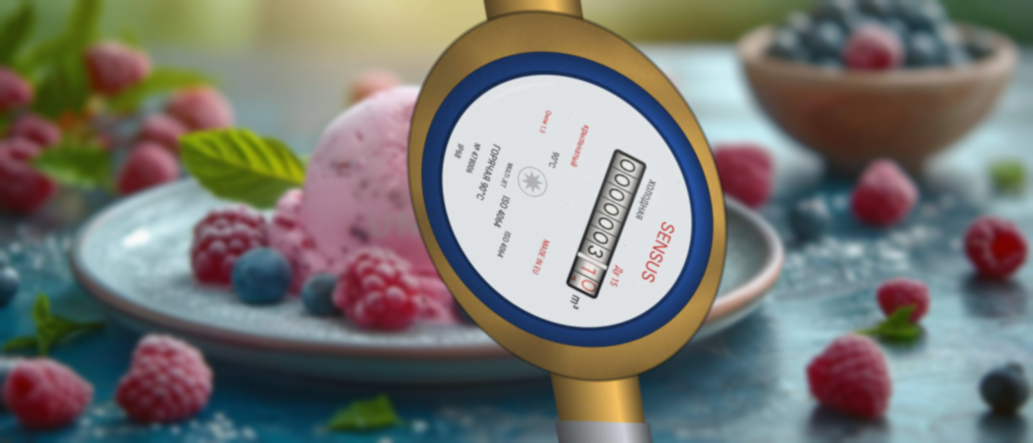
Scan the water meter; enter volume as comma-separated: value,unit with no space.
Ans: 3.10,m³
